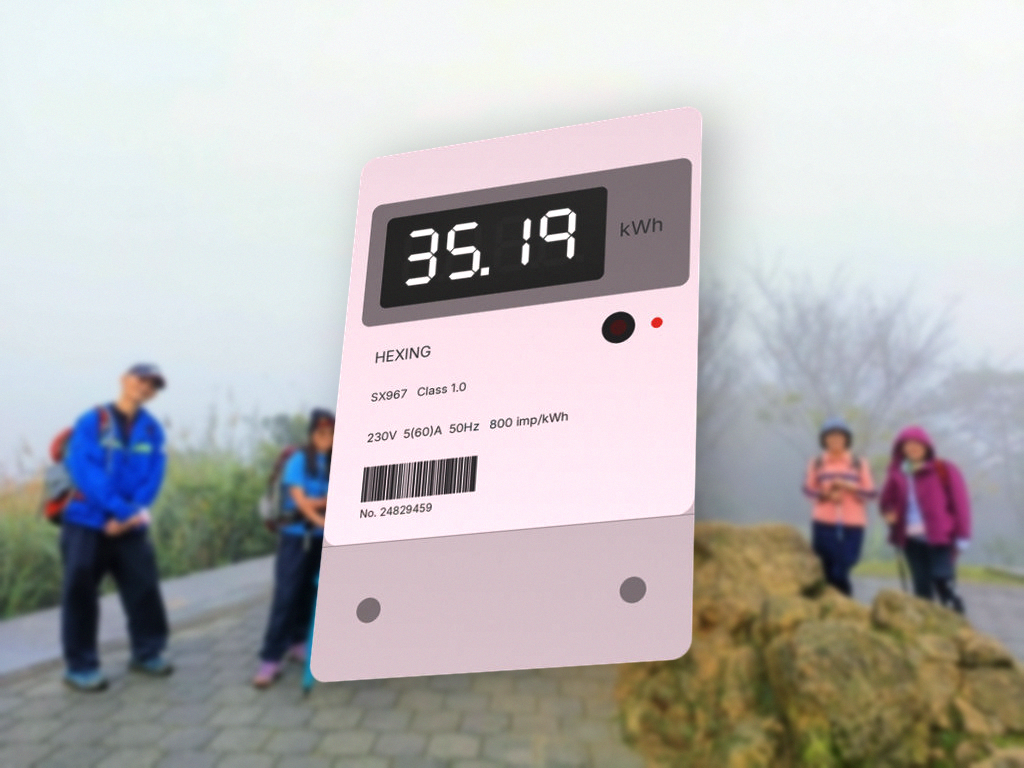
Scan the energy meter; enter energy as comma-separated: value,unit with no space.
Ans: 35.19,kWh
